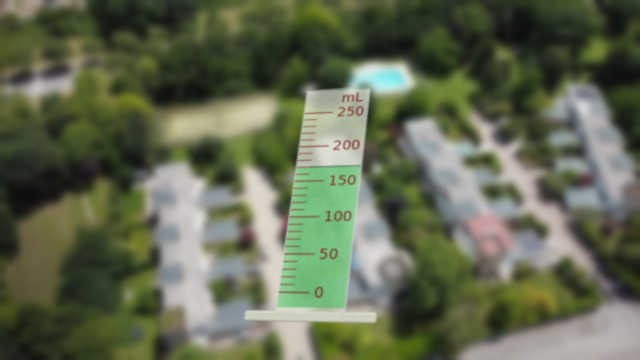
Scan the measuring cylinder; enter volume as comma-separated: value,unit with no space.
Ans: 170,mL
